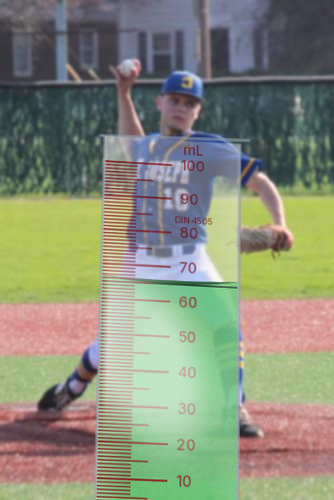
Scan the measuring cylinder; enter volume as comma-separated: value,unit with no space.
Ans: 65,mL
